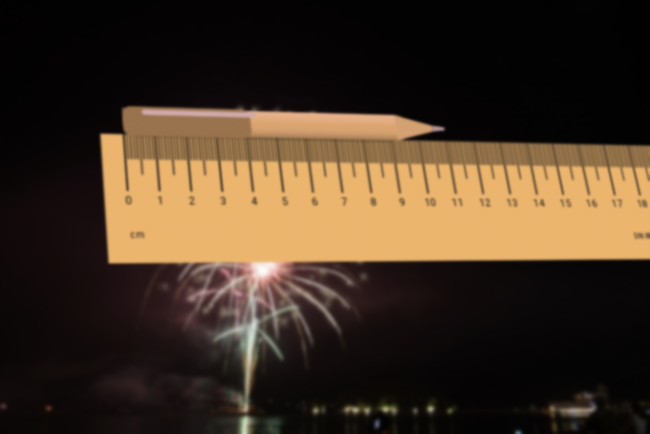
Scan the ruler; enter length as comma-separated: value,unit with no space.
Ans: 11,cm
